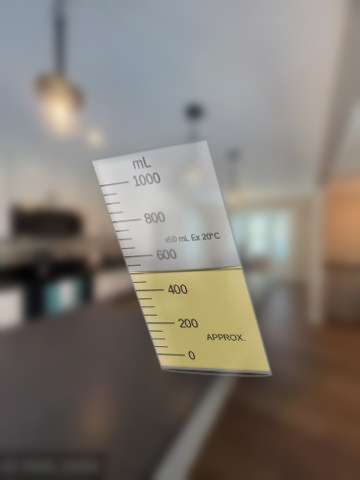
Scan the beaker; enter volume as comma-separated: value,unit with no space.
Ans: 500,mL
